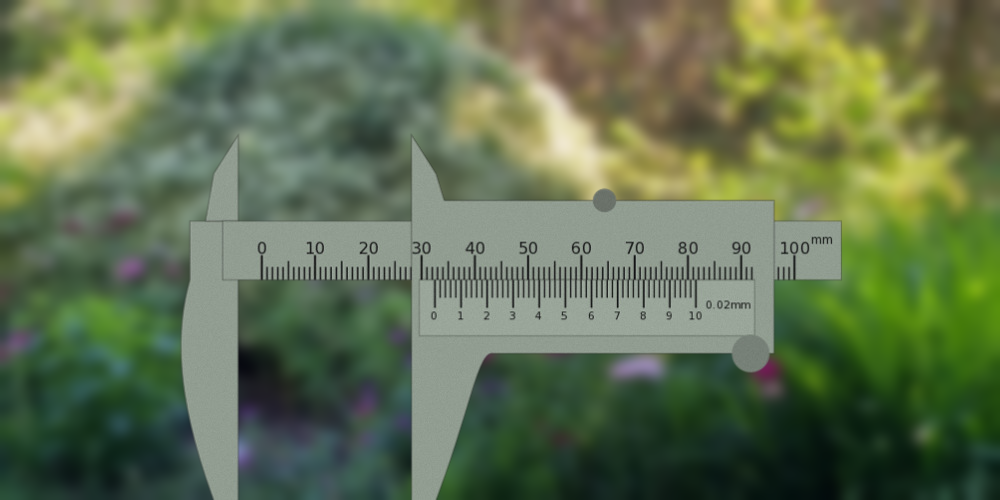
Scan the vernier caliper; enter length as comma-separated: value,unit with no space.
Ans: 32.5,mm
